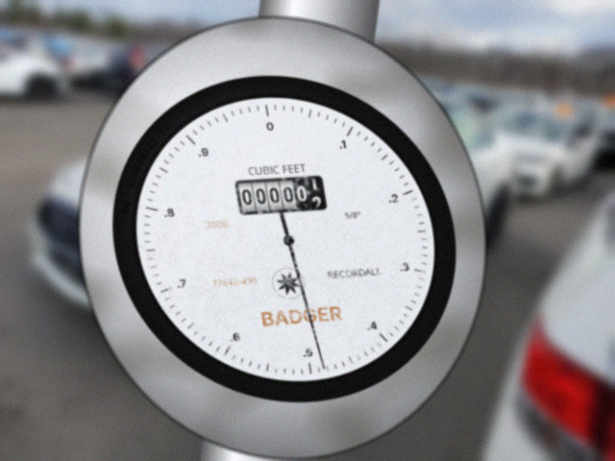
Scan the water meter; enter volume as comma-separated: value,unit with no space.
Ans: 1.48,ft³
